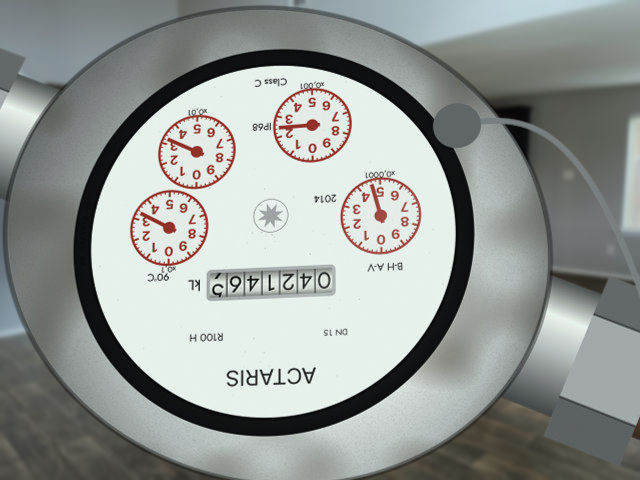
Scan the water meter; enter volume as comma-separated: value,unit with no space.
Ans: 421465.3324,kL
